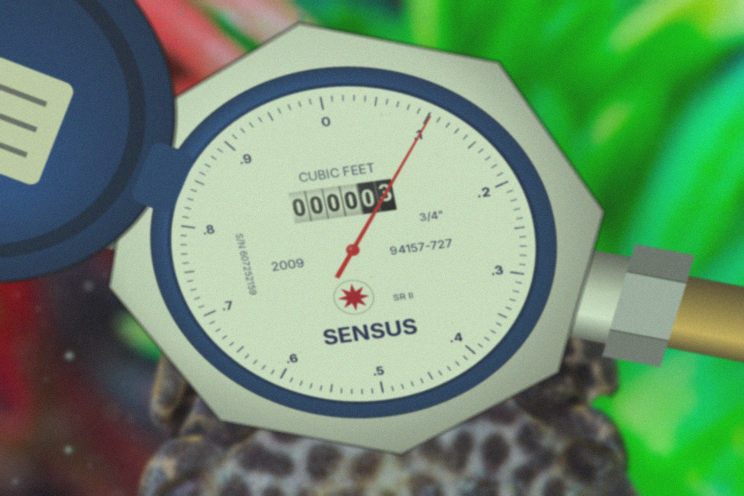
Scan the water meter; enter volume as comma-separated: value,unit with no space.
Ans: 3.10,ft³
